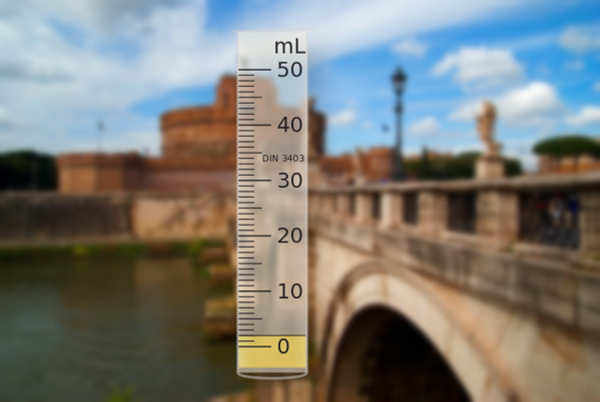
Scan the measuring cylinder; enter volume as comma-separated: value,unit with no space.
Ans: 2,mL
